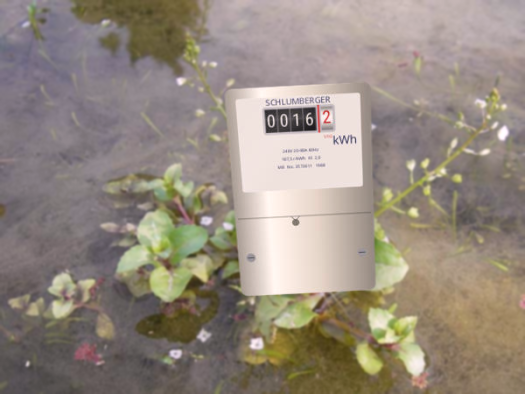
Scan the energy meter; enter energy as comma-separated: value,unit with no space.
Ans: 16.2,kWh
